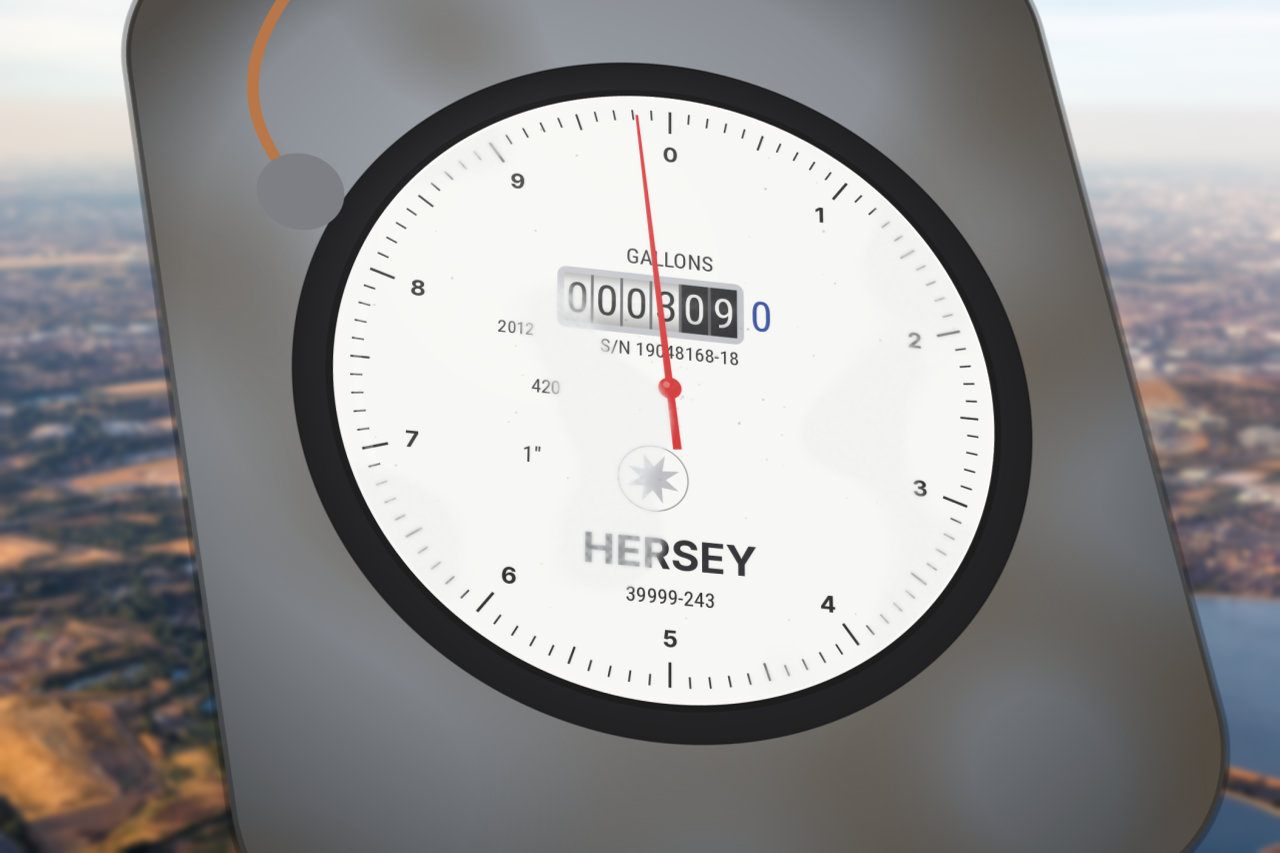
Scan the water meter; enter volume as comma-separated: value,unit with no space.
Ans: 3089.8,gal
